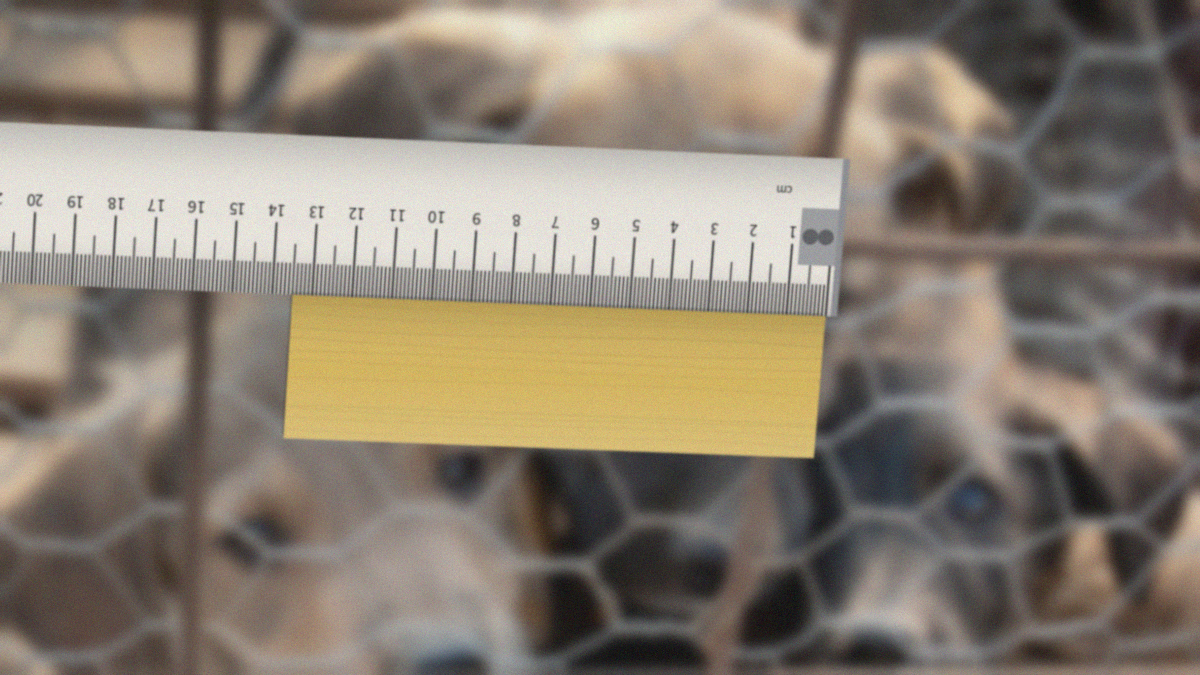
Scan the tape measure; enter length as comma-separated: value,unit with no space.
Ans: 13.5,cm
